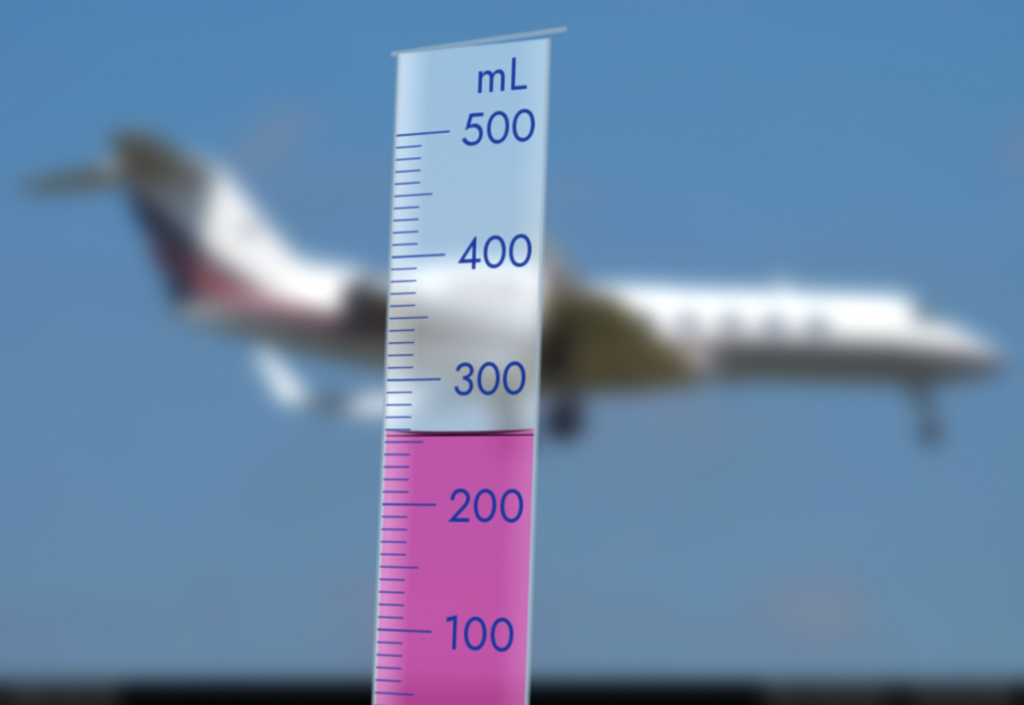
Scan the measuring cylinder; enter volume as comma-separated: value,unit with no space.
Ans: 255,mL
